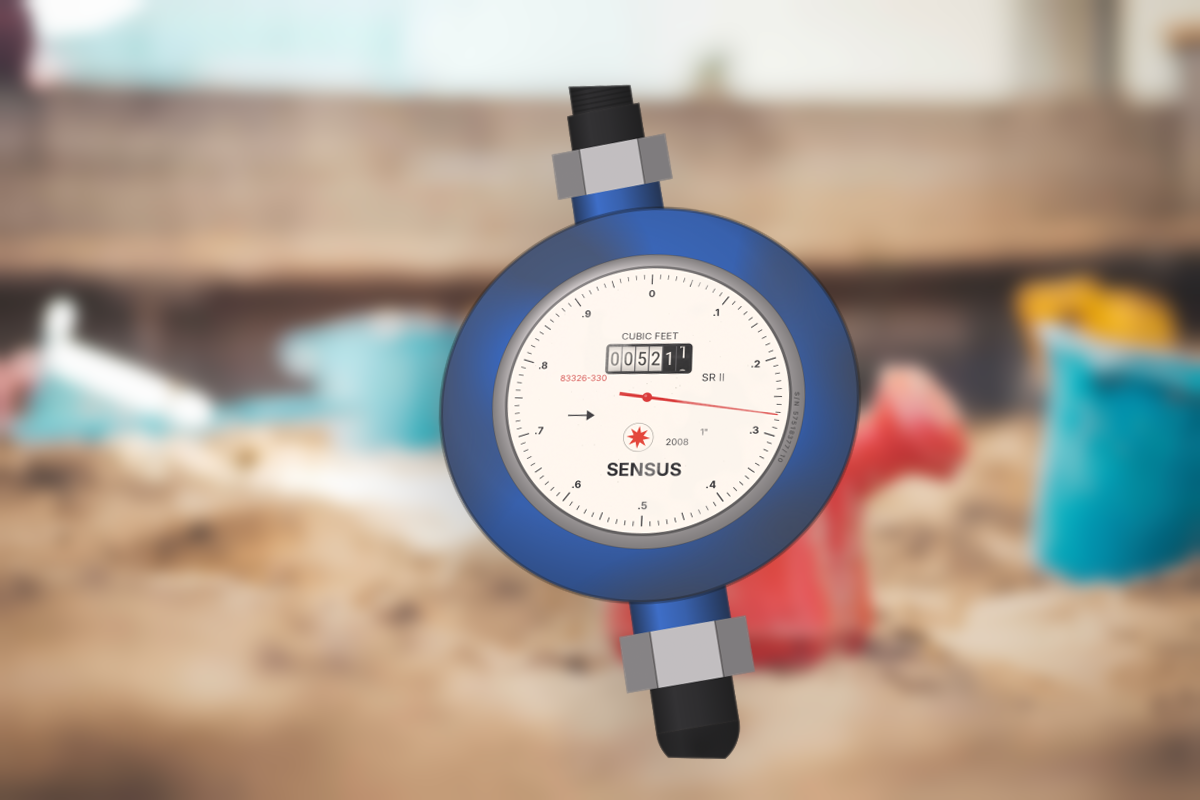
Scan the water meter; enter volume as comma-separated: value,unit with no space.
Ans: 5211.27,ft³
